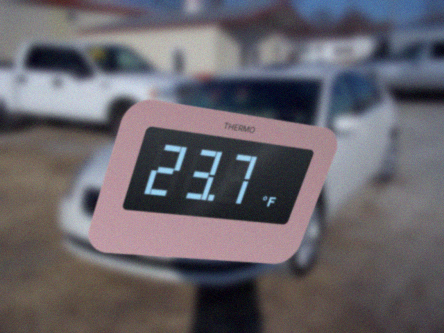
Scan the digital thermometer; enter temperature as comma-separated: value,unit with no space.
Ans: 23.7,°F
